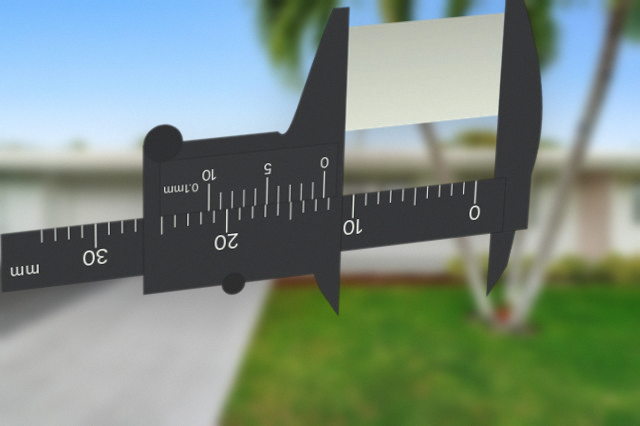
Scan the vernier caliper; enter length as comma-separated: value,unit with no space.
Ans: 12.4,mm
